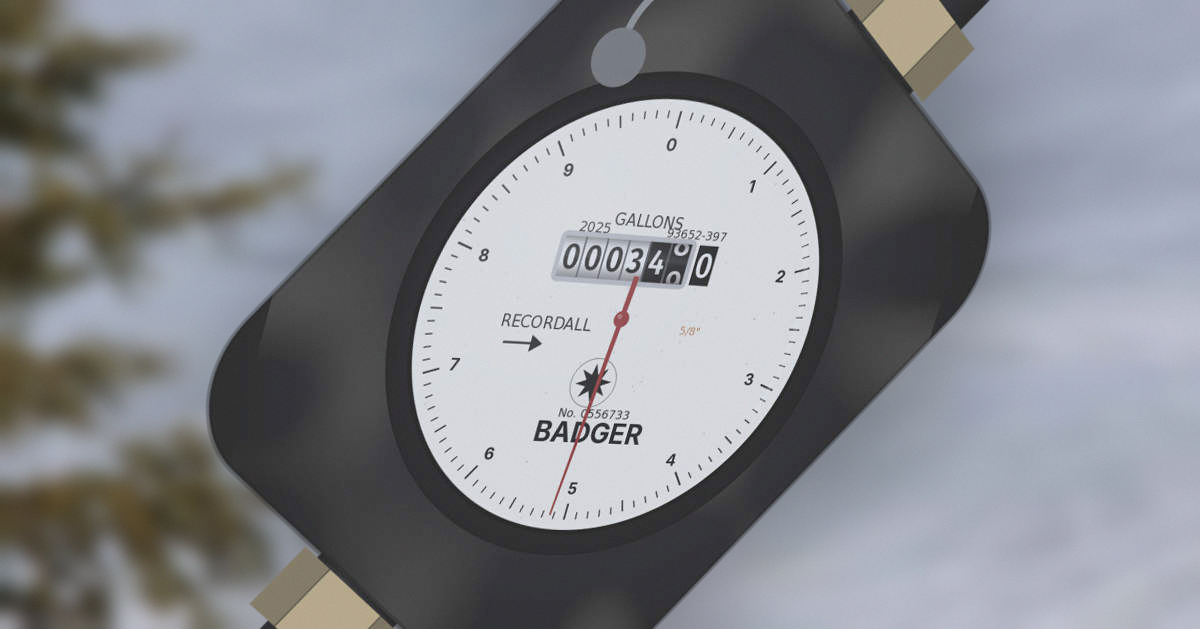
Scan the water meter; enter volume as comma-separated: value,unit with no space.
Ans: 3485.1,gal
